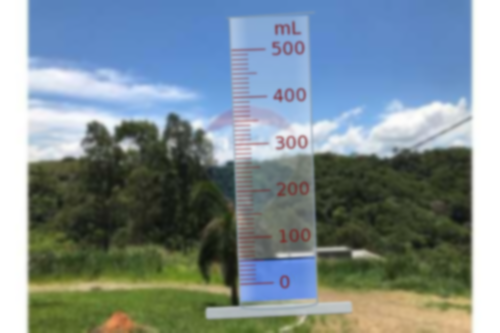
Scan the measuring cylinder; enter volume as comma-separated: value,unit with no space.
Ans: 50,mL
